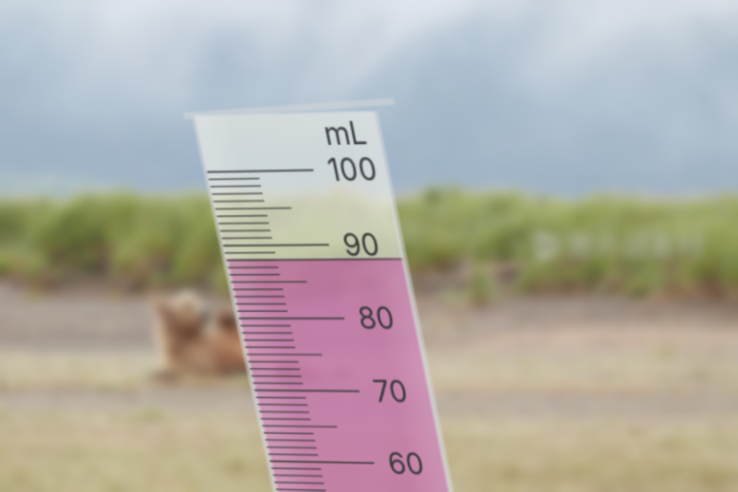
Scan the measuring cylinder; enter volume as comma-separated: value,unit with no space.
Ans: 88,mL
